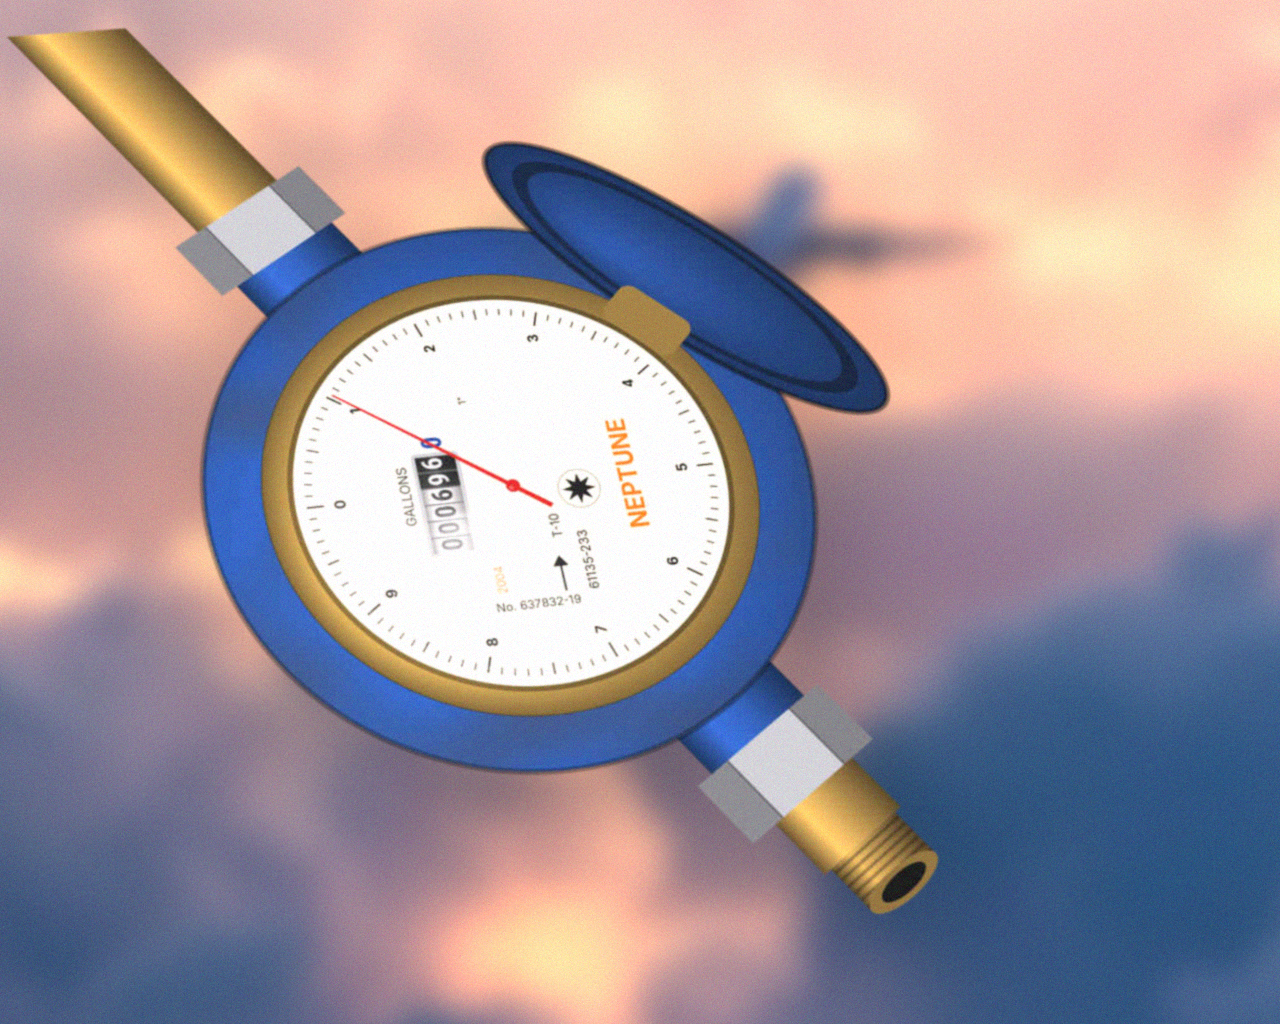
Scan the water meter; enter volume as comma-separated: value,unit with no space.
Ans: 6961.0,gal
